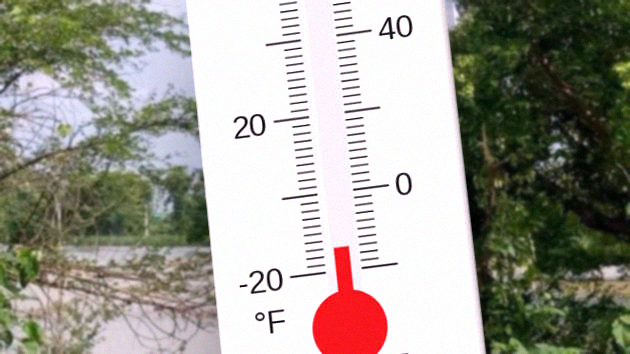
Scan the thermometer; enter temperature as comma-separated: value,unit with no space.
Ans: -14,°F
